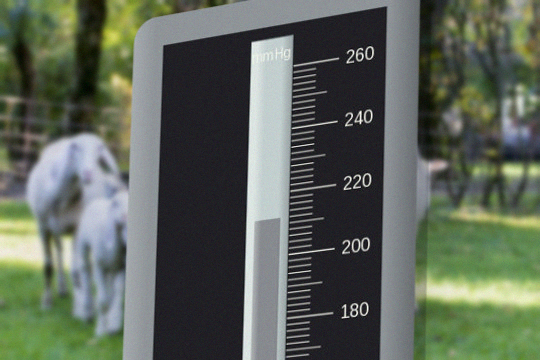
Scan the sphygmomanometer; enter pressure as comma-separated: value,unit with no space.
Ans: 212,mmHg
